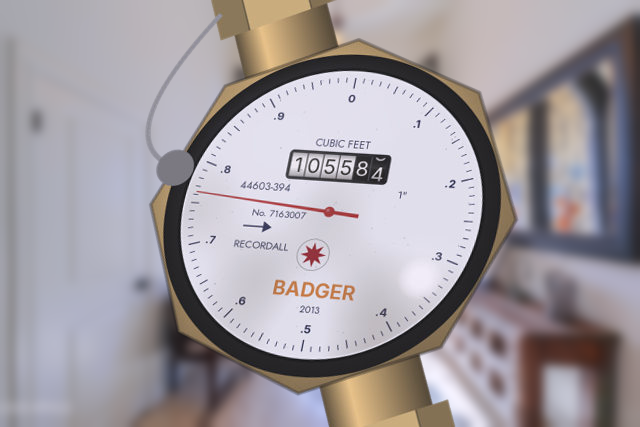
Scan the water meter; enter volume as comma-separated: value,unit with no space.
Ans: 105583.76,ft³
